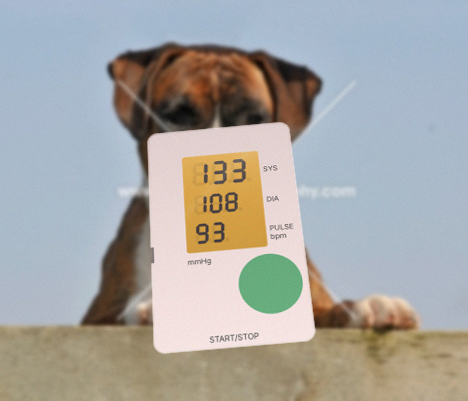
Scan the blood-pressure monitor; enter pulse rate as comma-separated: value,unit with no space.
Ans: 93,bpm
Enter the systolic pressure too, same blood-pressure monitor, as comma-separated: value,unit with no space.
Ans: 133,mmHg
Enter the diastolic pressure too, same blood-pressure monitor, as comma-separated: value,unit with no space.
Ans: 108,mmHg
